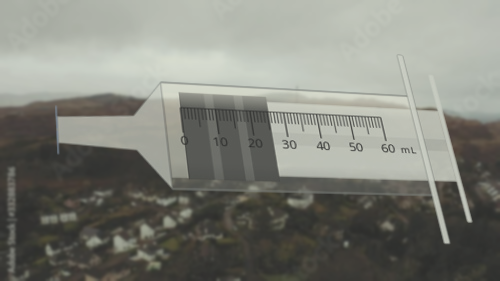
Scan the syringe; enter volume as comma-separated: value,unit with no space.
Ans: 0,mL
